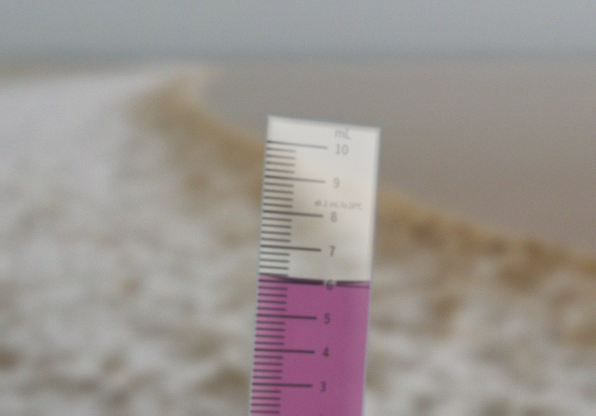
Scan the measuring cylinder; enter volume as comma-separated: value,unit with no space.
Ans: 6,mL
